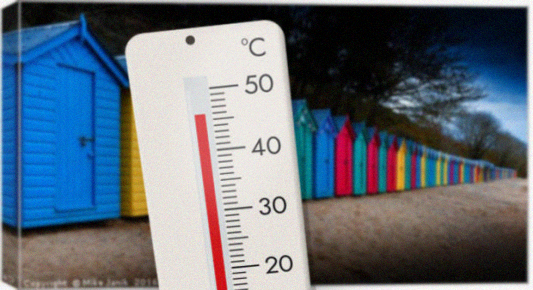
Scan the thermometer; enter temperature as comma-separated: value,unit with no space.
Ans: 46,°C
